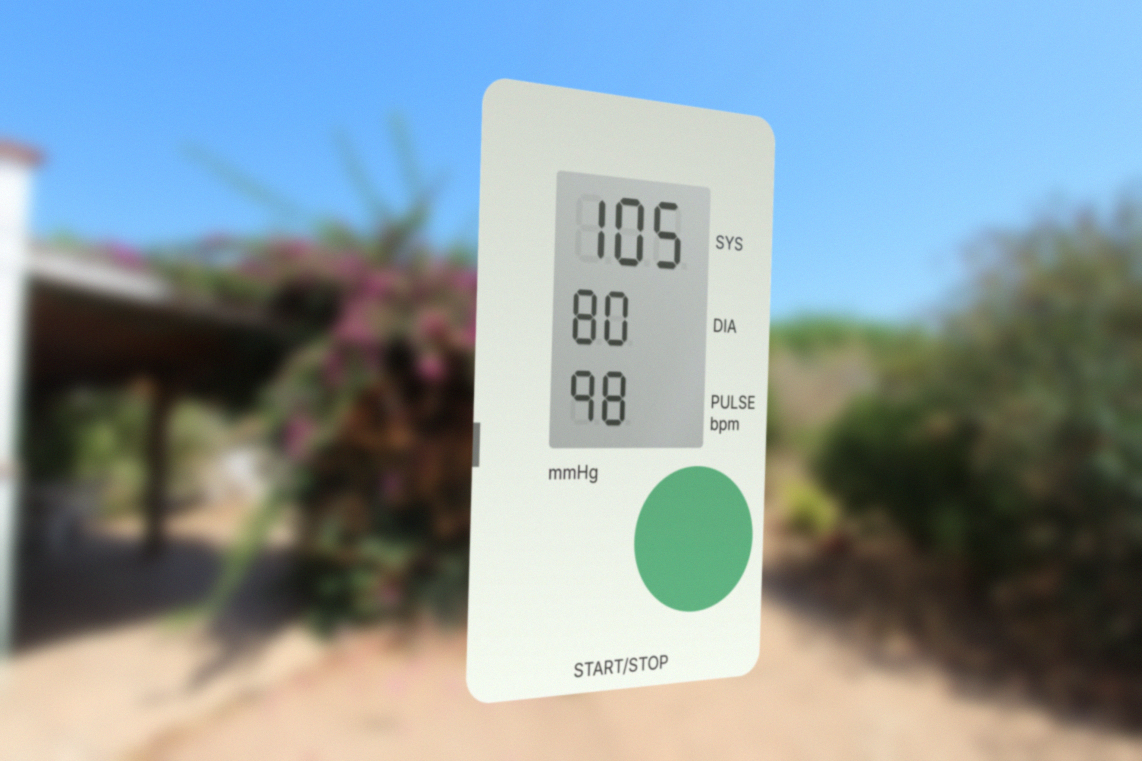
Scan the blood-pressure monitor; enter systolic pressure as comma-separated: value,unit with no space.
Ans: 105,mmHg
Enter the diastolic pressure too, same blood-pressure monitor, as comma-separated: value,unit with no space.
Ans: 80,mmHg
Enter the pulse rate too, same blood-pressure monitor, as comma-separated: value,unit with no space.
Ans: 98,bpm
